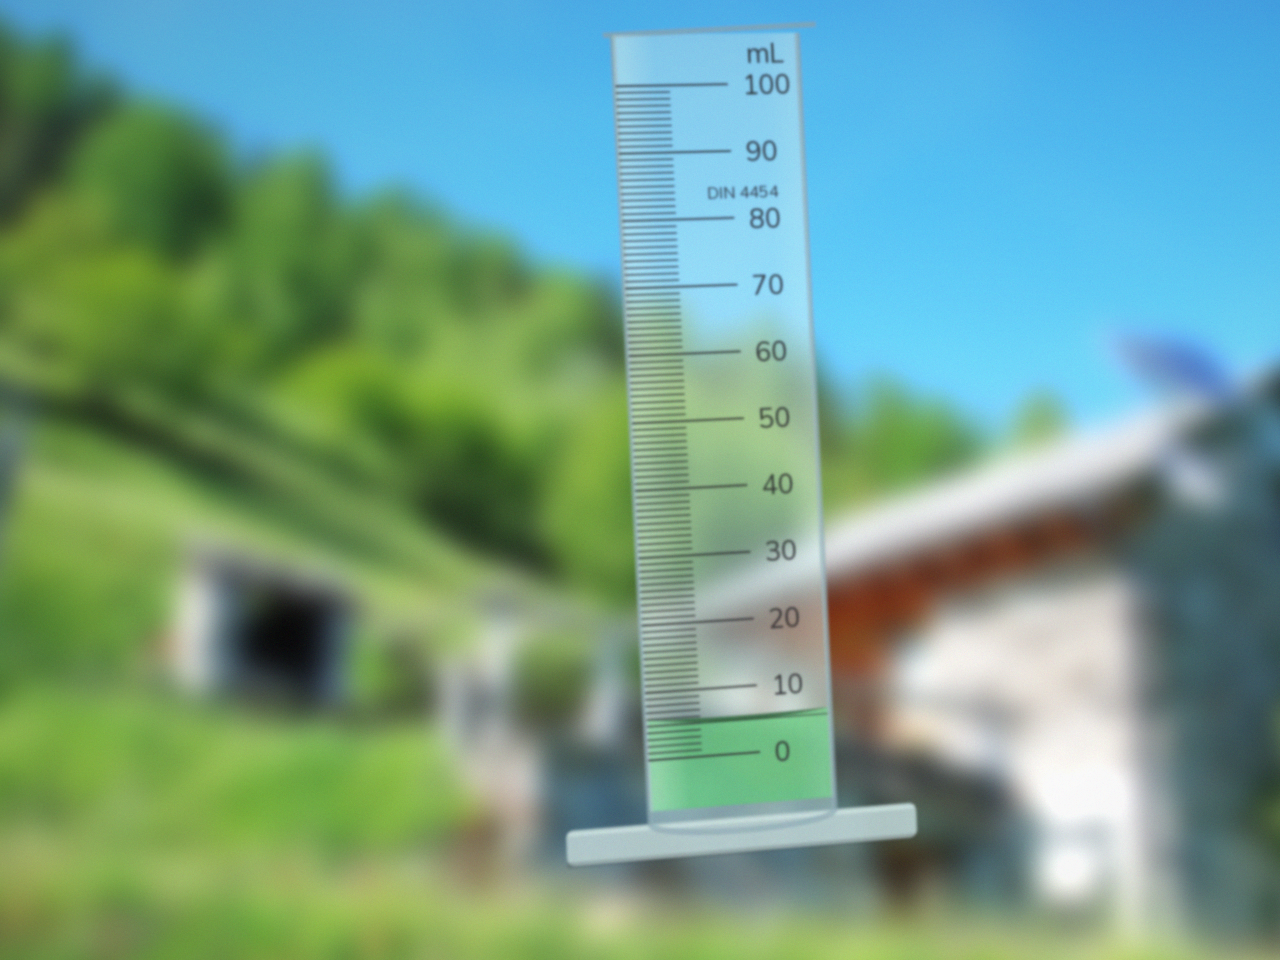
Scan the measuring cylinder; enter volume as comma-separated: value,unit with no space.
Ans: 5,mL
